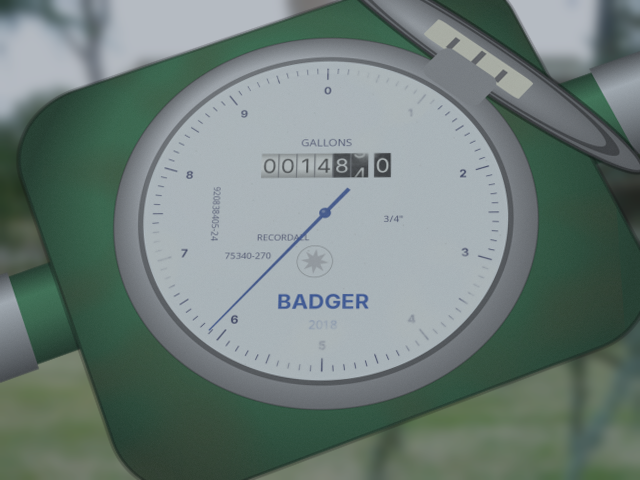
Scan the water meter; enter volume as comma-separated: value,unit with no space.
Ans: 14836.1,gal
